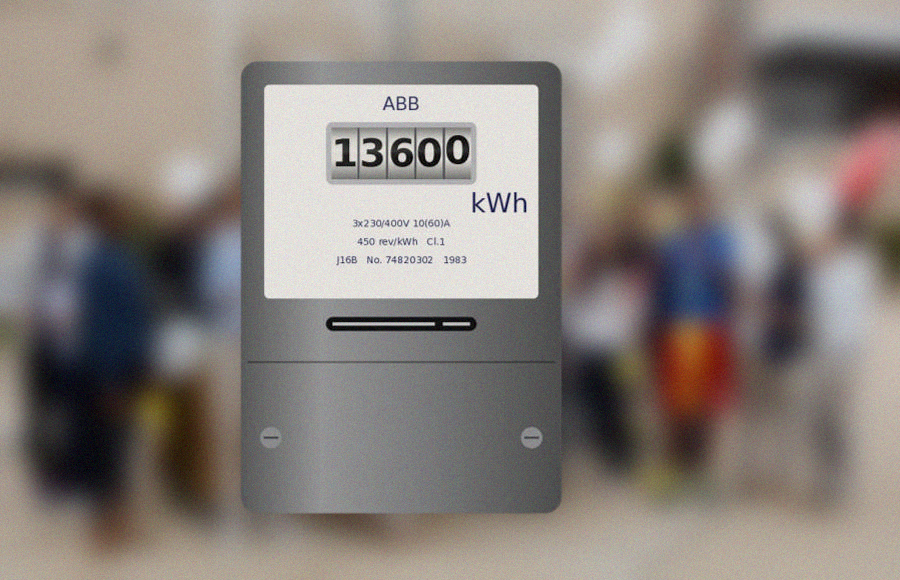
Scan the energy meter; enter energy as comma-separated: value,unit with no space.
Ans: 13600,kWh
